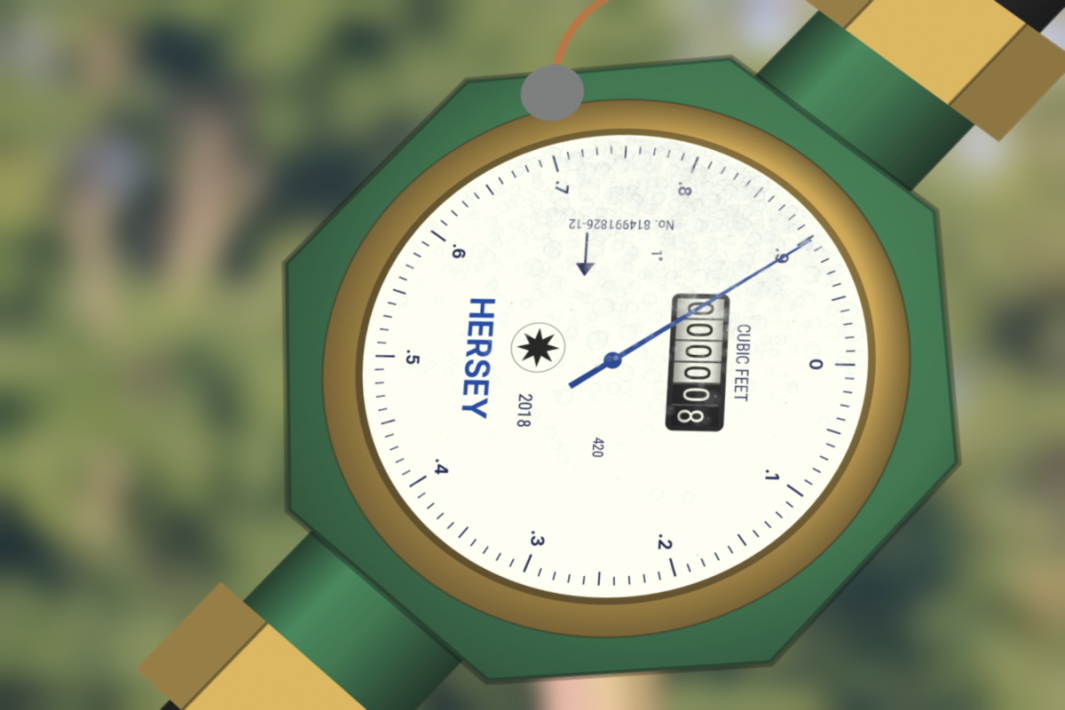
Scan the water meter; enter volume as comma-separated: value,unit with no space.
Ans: 7.90,ft³
